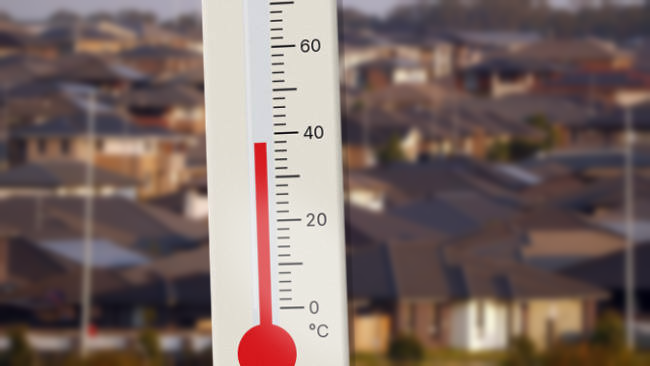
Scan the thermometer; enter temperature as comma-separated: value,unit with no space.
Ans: 38,°C
